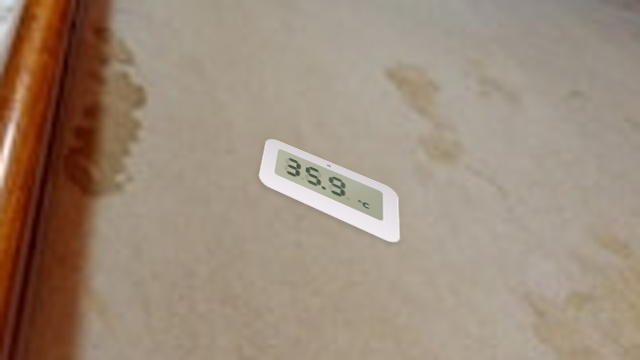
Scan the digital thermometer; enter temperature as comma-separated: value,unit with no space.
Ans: 35.9,°C
